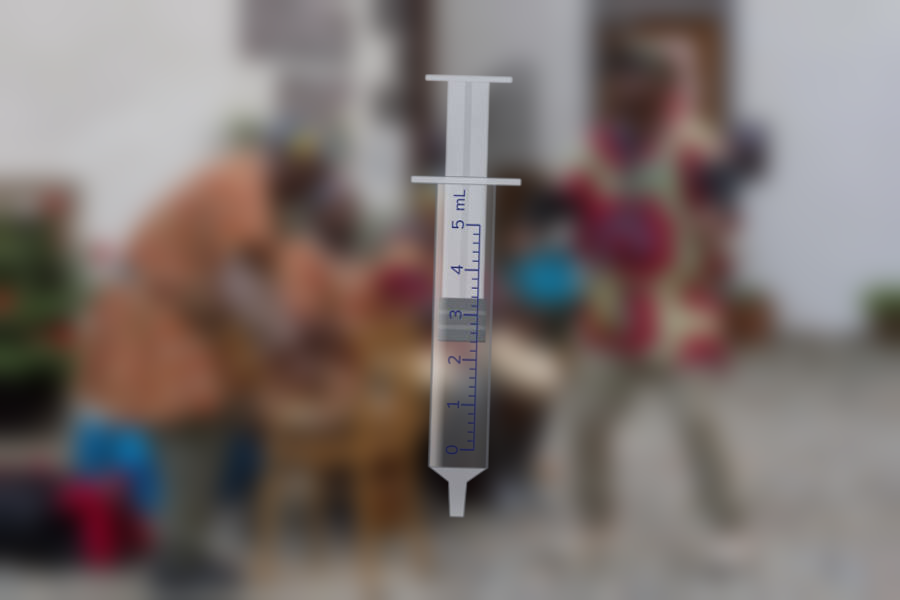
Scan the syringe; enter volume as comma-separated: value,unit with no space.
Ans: 2.4,mL
